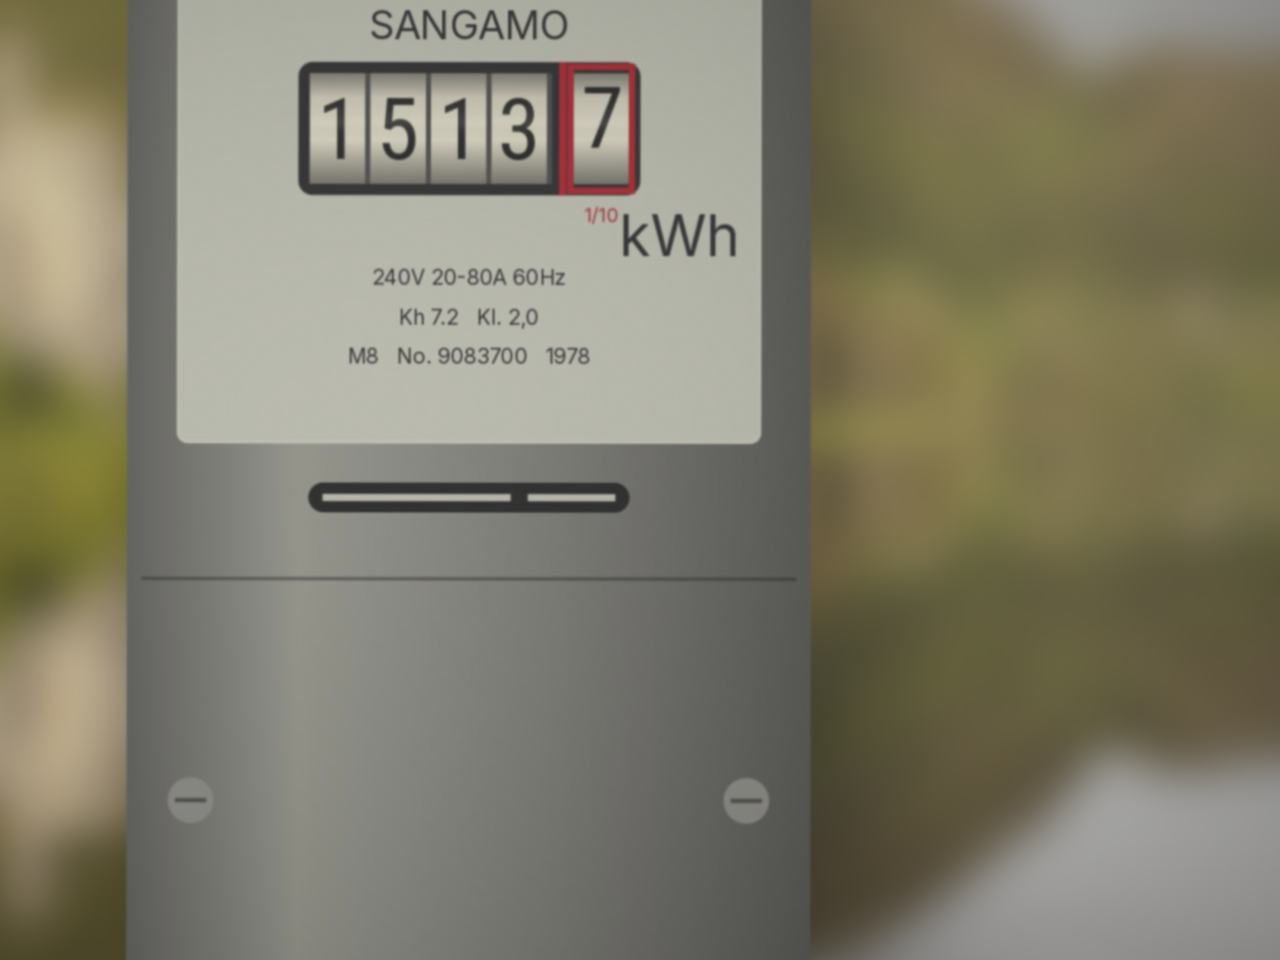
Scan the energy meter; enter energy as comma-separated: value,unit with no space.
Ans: 1513.7,kWh
